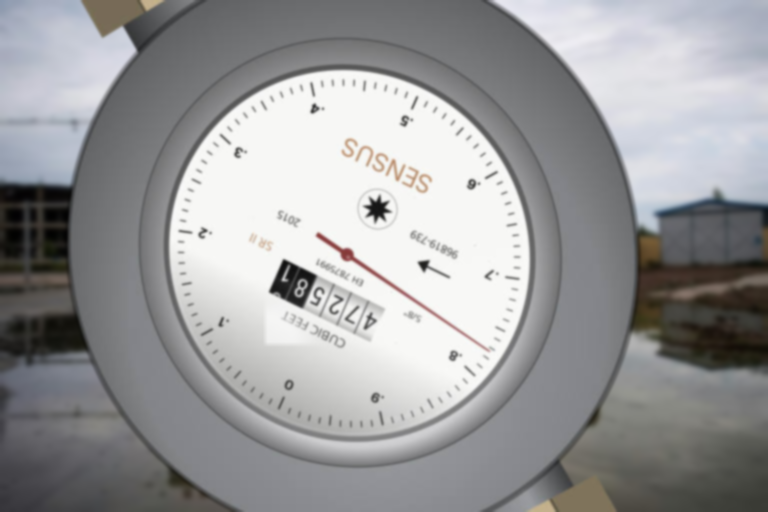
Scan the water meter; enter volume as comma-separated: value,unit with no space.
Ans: 472580.77,ft³
